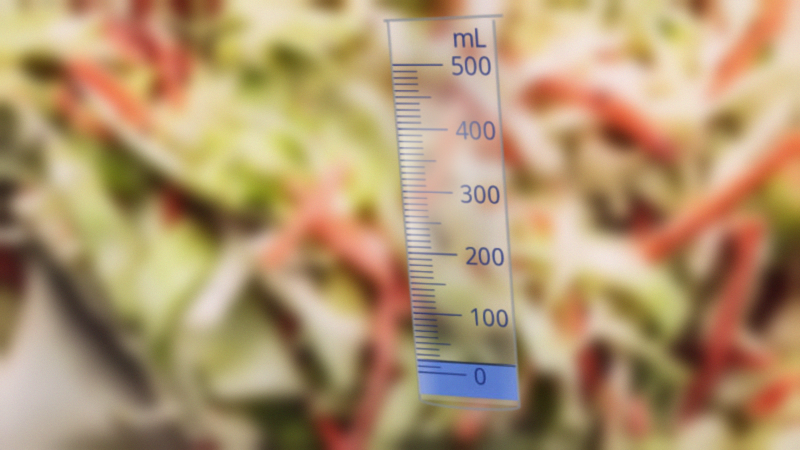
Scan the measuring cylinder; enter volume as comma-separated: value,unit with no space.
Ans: 20,mL
